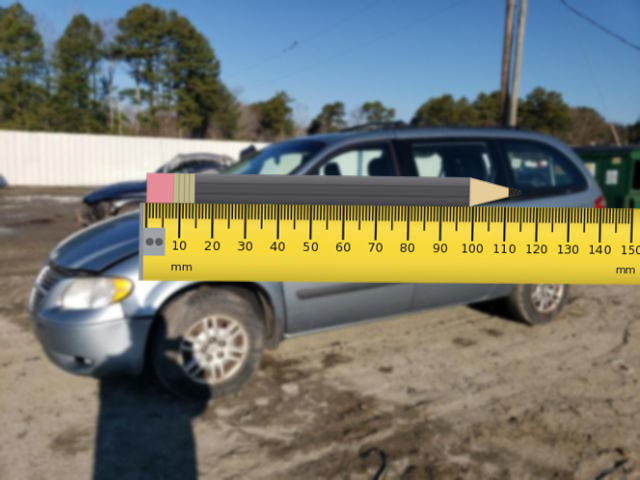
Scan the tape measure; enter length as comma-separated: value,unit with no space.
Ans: 115,mm
